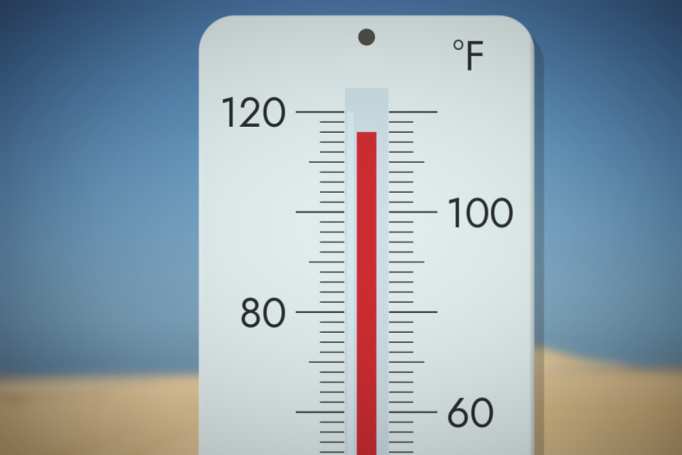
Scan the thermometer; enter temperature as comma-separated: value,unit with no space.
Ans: 116,°F
